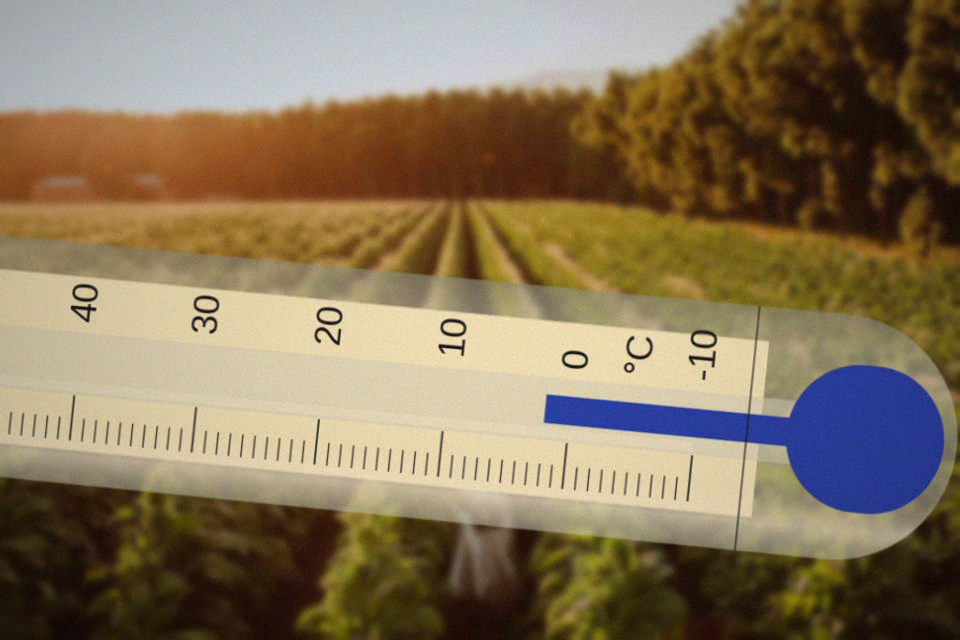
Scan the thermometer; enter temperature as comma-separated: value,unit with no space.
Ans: 2,°C
